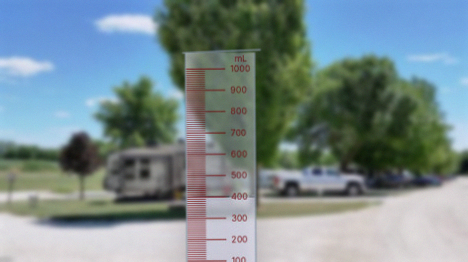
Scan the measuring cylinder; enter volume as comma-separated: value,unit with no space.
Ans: 400,mL
